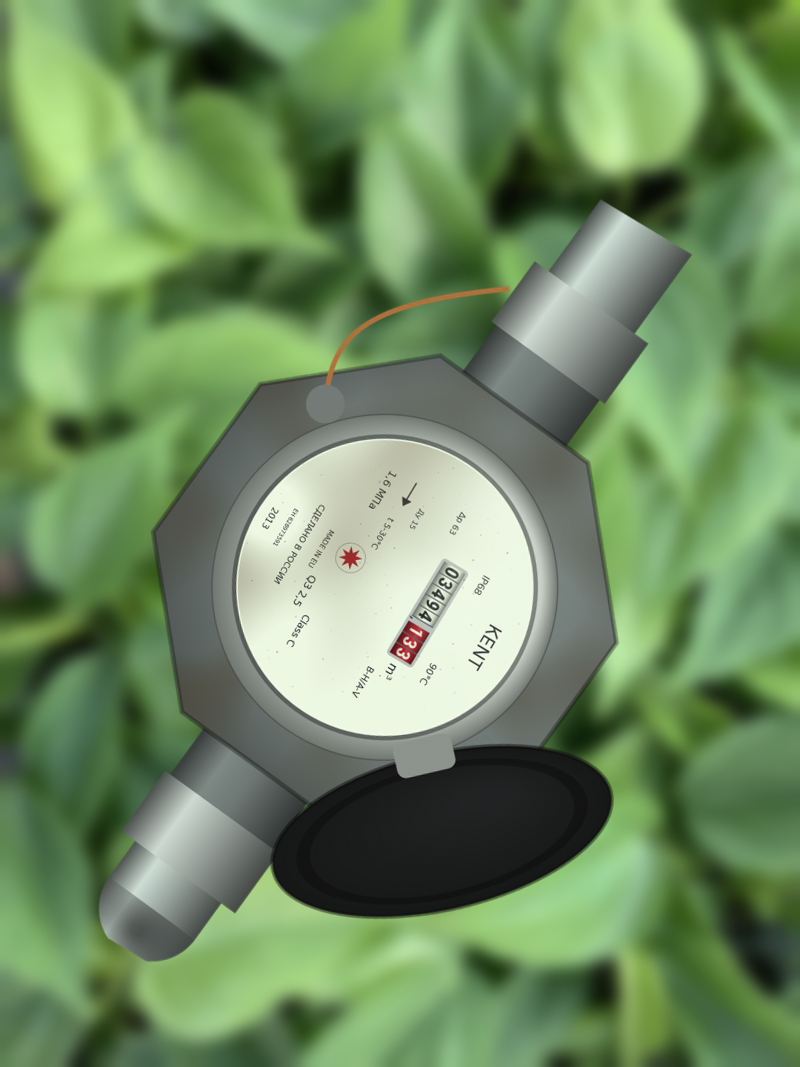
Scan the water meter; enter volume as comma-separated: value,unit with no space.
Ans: 3494.133,m³
